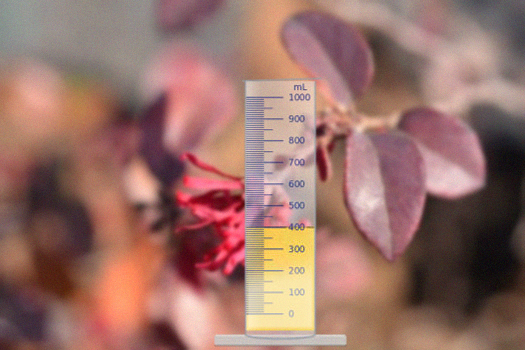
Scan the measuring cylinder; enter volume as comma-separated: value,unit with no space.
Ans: 400,mL
